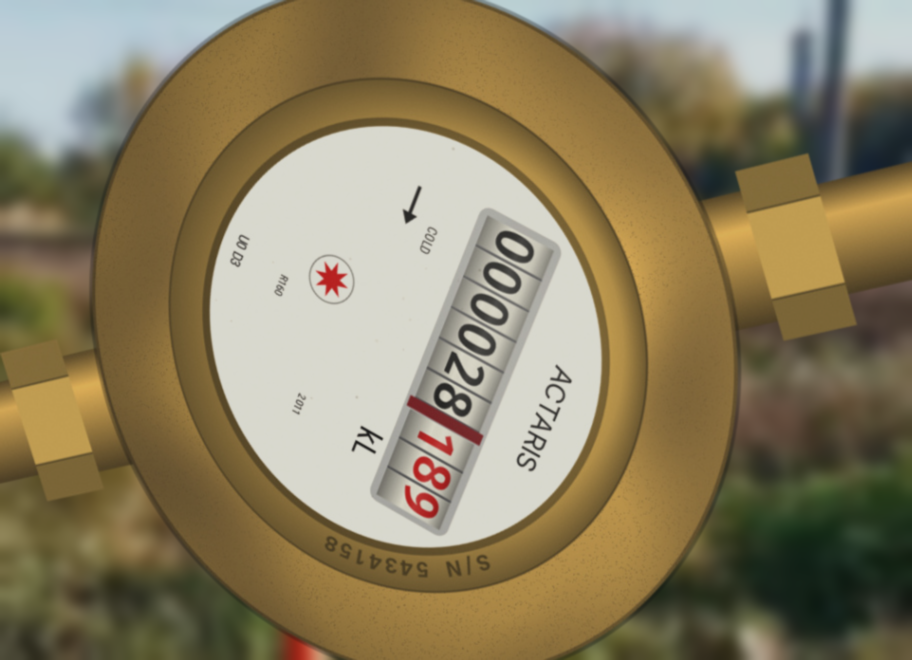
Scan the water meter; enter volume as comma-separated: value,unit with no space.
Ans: 28.189,kL
